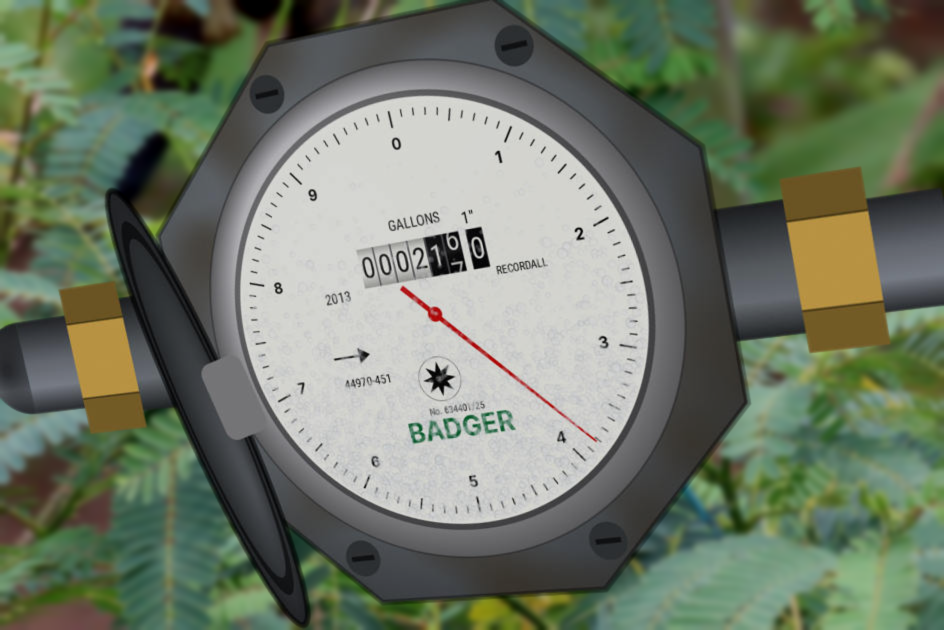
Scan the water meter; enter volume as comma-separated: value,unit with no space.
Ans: 2163.8,gal
